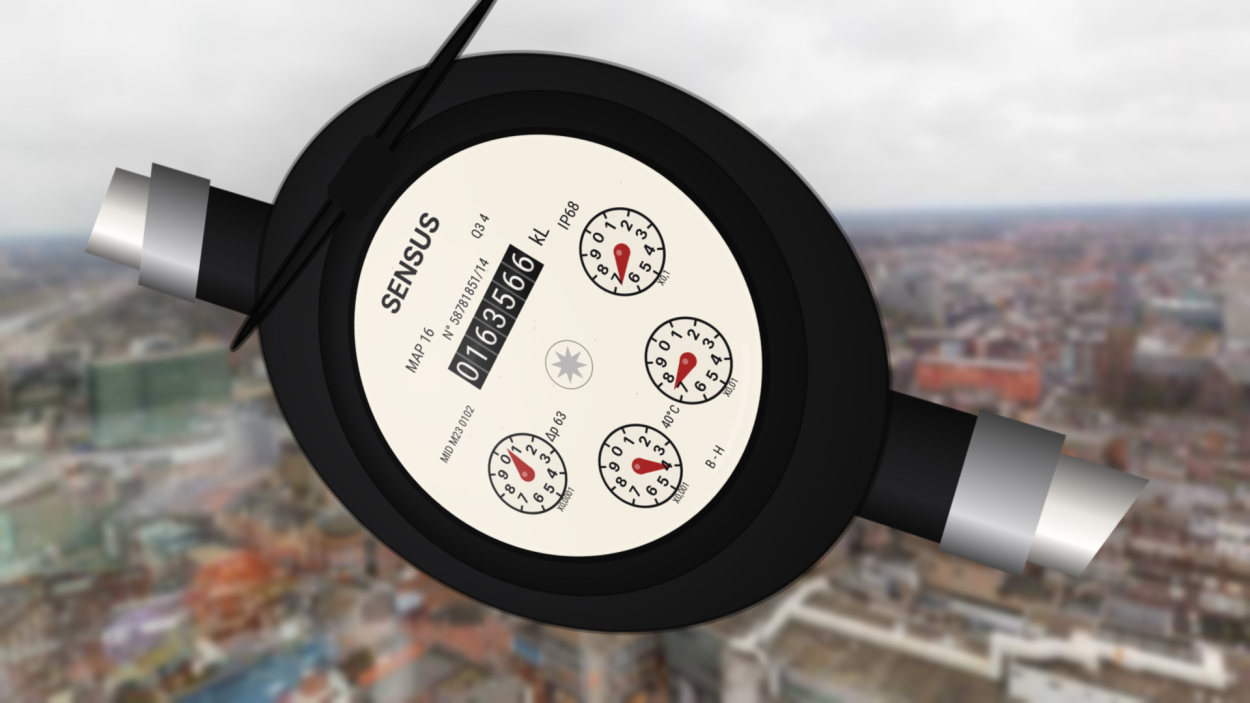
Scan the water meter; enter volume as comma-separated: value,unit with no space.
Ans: 163566.6740,kL
